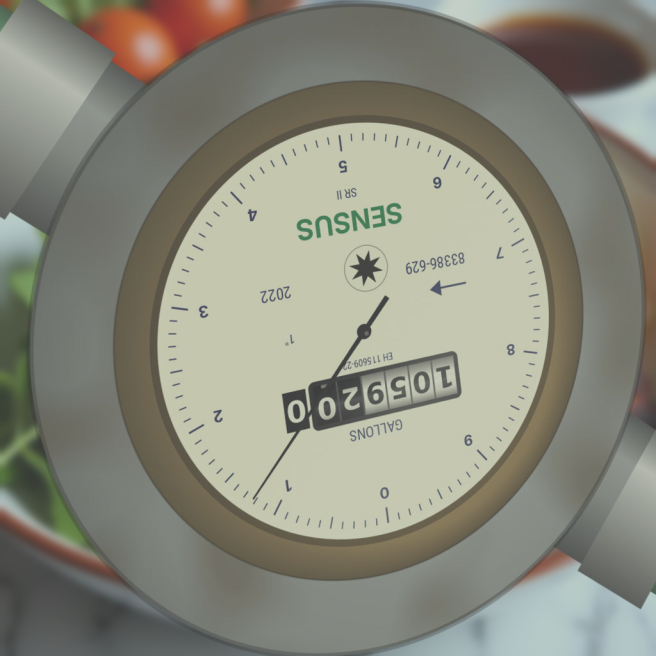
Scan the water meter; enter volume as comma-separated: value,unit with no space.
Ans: 1059201.2,gal
